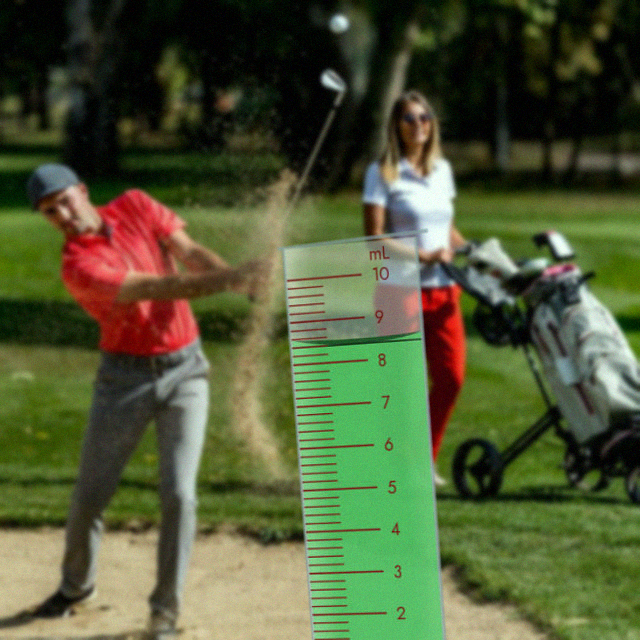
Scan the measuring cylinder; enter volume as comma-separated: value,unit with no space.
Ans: 8.4,mL
